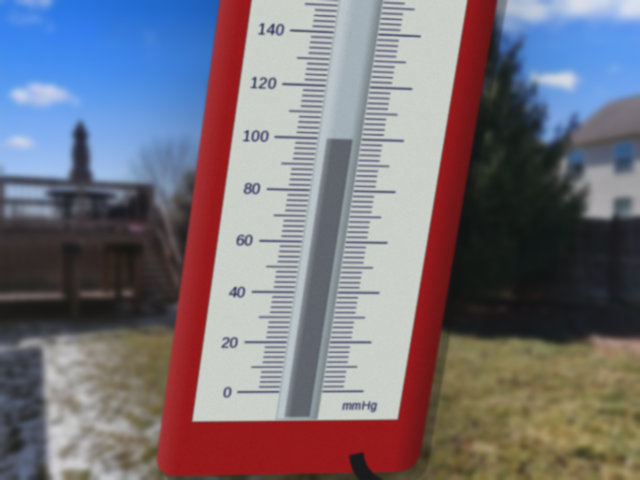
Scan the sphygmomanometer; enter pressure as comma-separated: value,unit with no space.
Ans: 100,mmHg
